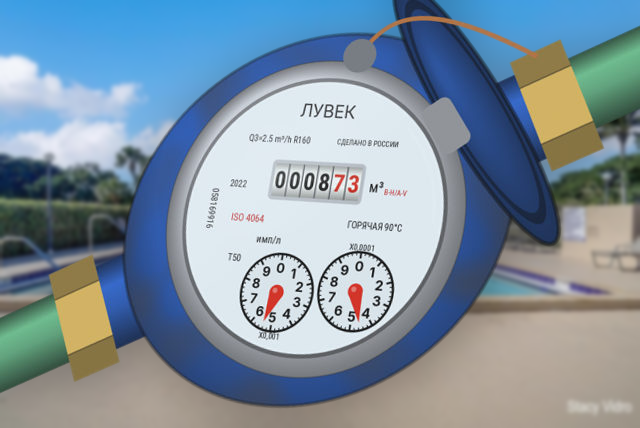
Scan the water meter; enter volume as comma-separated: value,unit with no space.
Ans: 8.7354,m³
